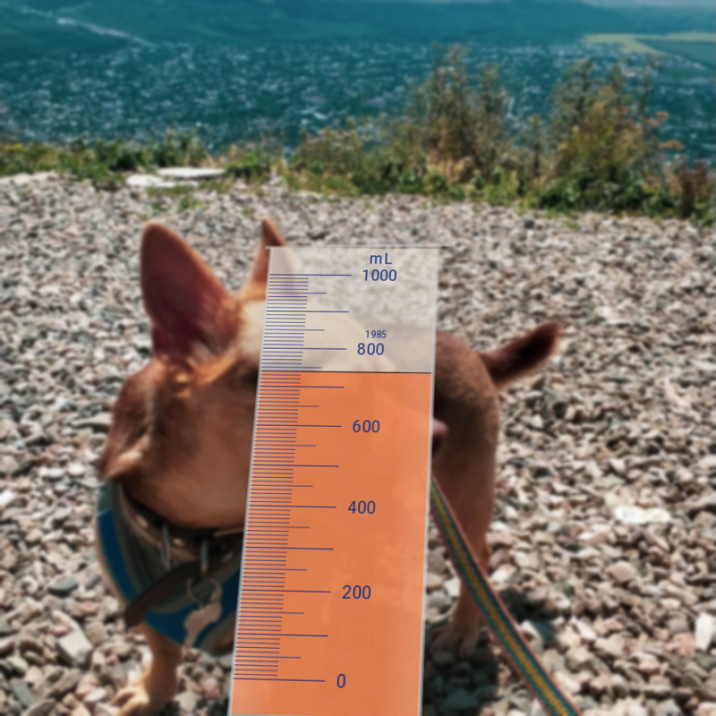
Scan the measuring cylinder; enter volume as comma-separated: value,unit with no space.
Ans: 740,mL
